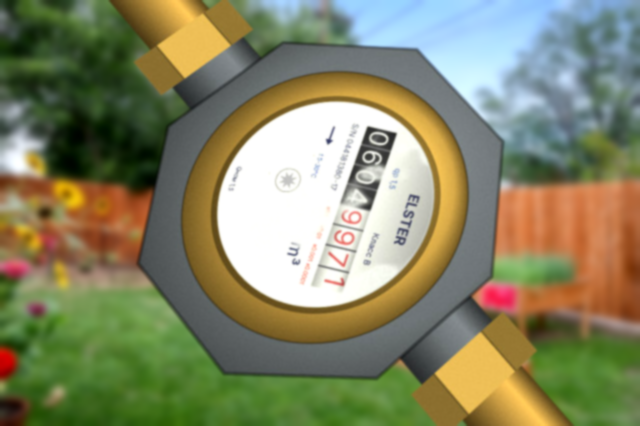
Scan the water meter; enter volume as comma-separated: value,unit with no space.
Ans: 604.9971,m³
